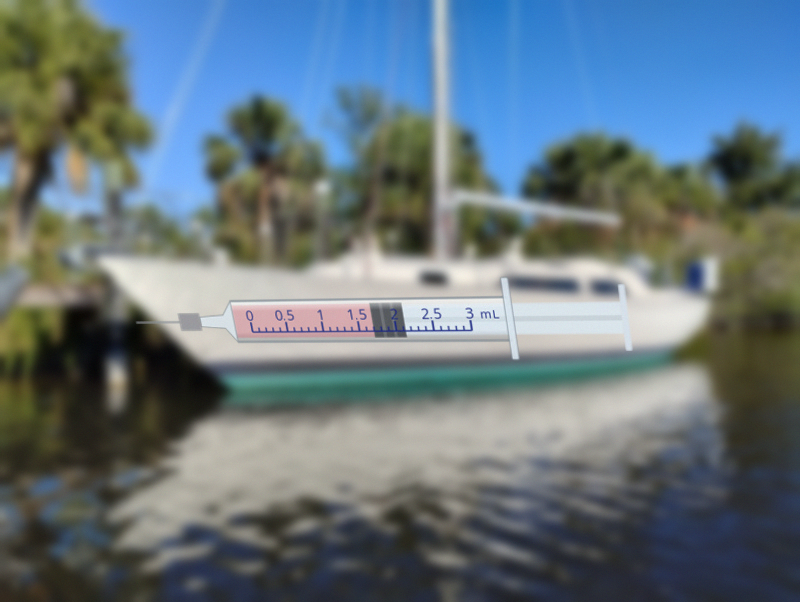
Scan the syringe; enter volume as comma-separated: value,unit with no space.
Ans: 1.7,mL
